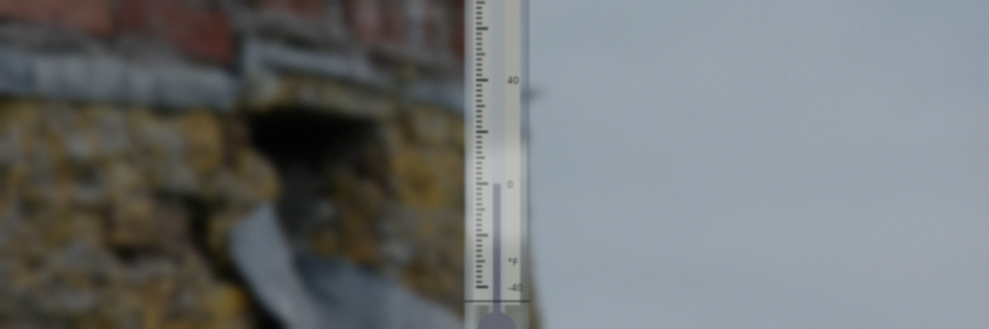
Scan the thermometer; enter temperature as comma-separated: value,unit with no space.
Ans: 0,°F
